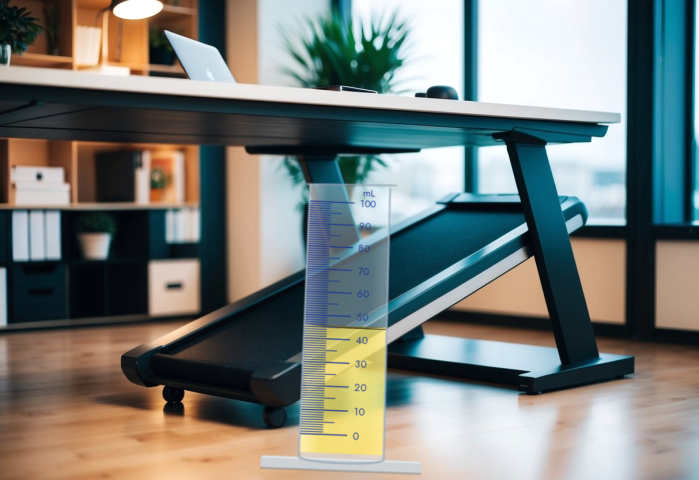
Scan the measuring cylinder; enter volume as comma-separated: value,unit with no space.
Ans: 45,mL
